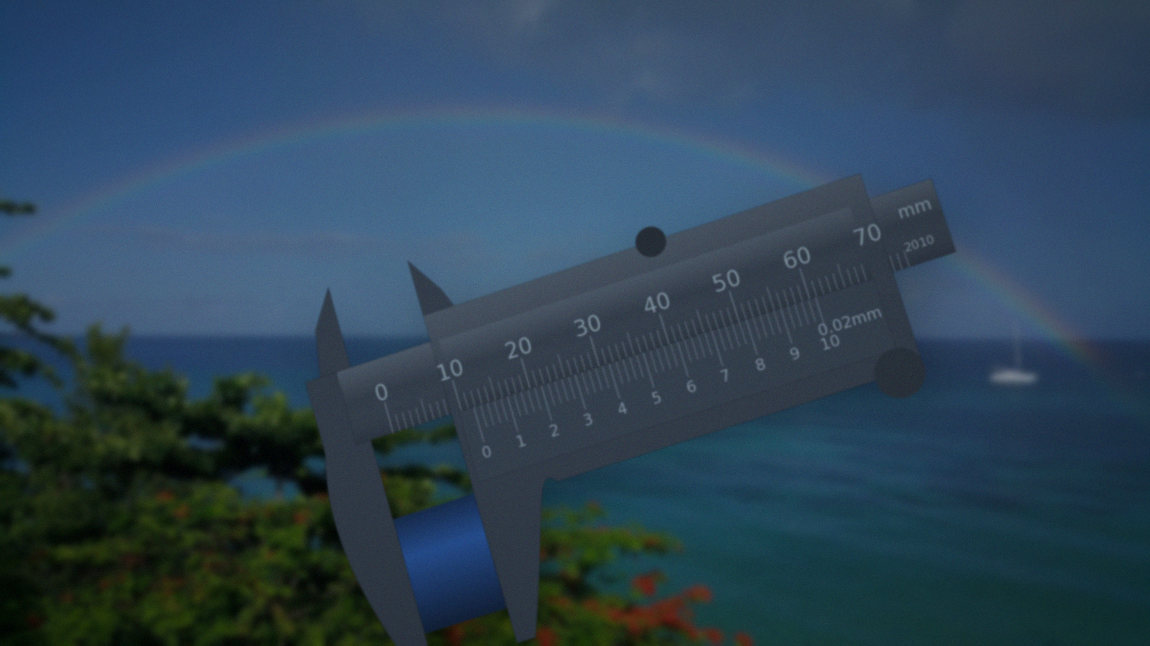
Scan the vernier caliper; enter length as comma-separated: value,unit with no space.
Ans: 11.8,mm
